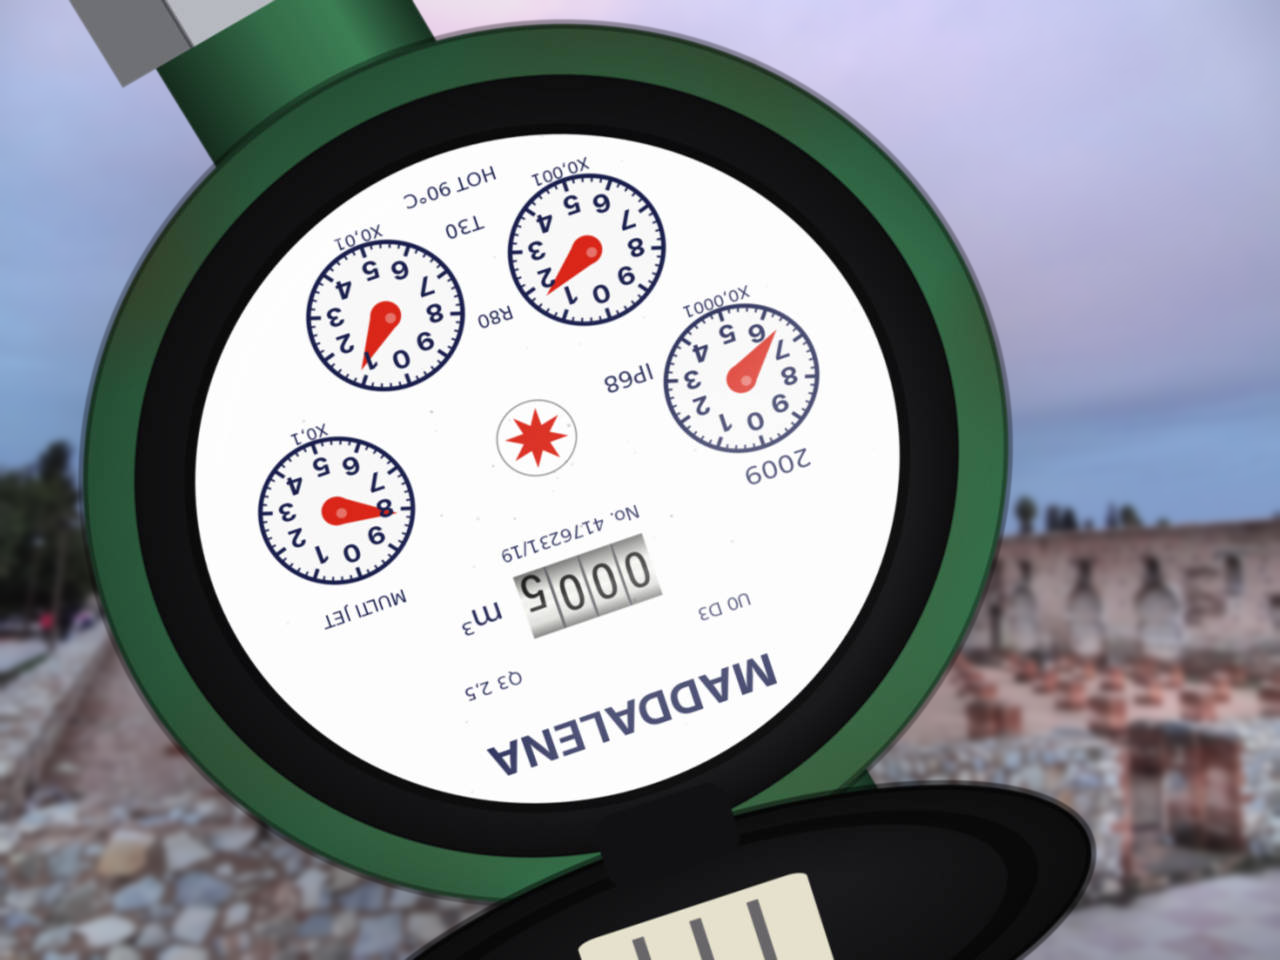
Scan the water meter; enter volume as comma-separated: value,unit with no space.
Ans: 4.8116,m³
